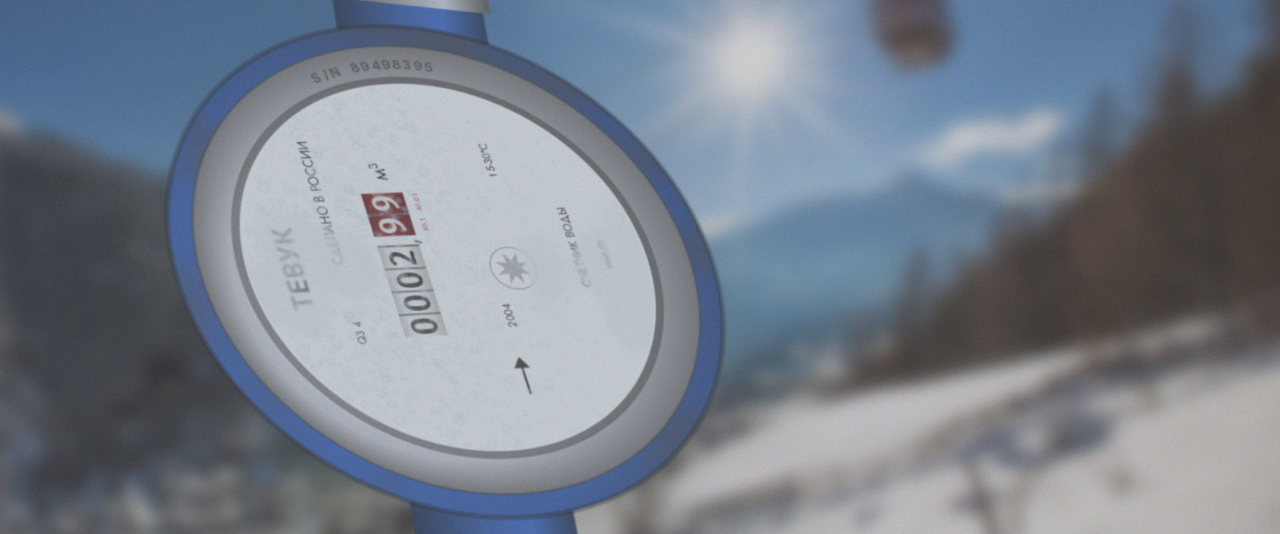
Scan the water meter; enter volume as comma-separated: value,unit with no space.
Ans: 2.99,m³
